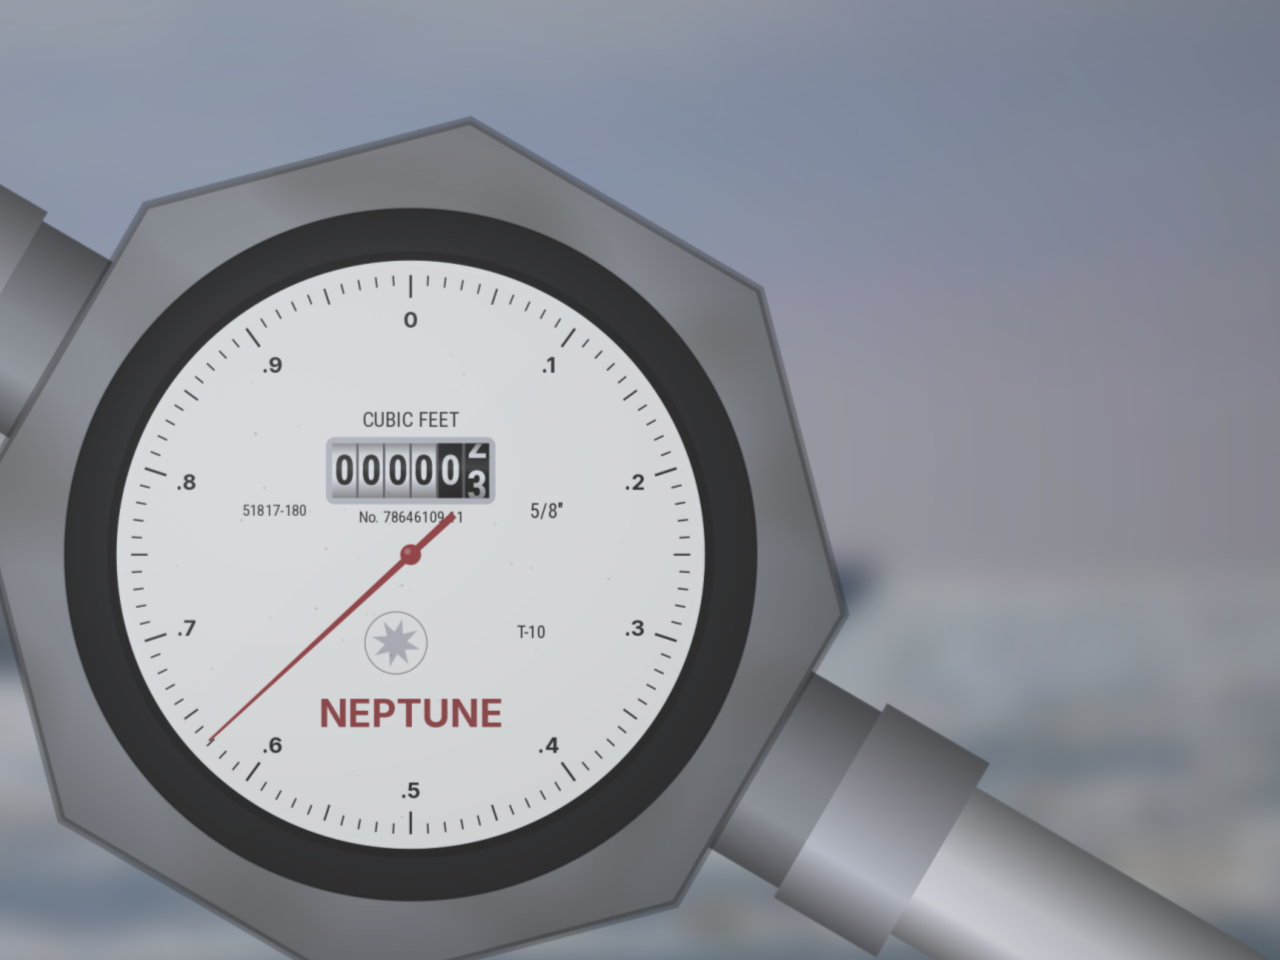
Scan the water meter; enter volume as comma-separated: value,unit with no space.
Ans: 2.63,ft³
